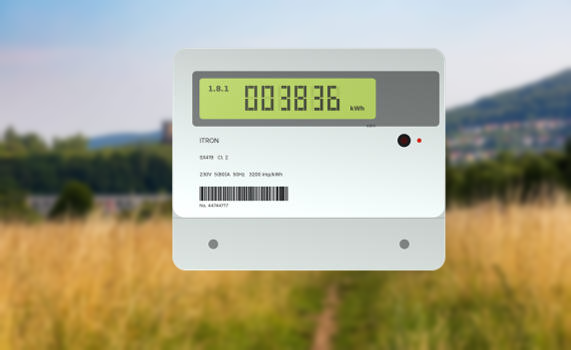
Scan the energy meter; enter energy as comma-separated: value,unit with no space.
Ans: 3836,kWh
